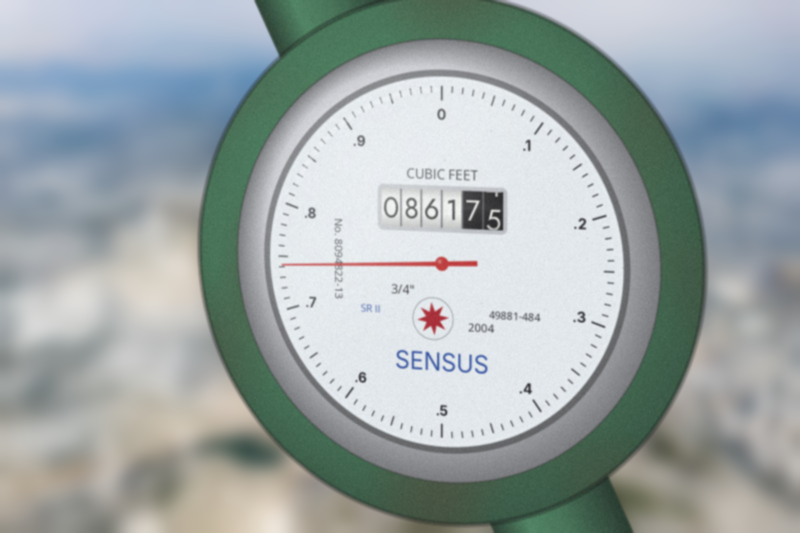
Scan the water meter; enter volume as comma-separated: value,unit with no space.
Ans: 86174.74,ft³
